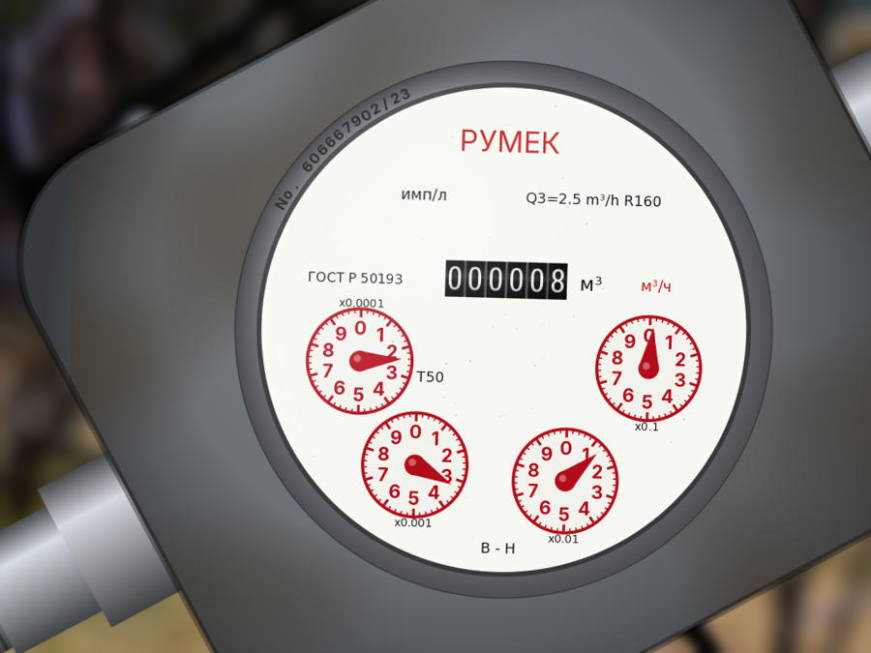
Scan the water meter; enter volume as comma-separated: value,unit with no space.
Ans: 8.0132,m³
